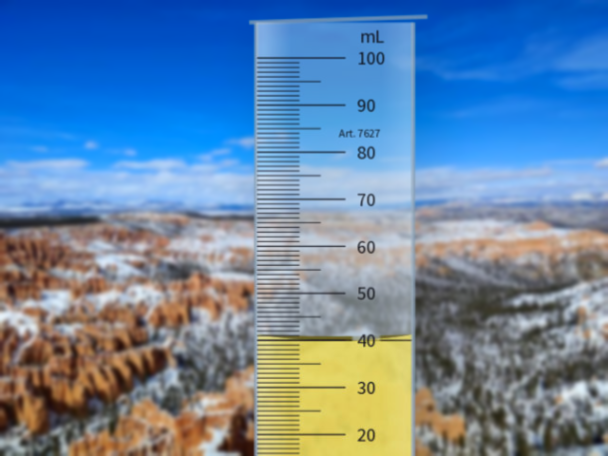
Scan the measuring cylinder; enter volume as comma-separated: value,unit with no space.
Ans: 40,mL
